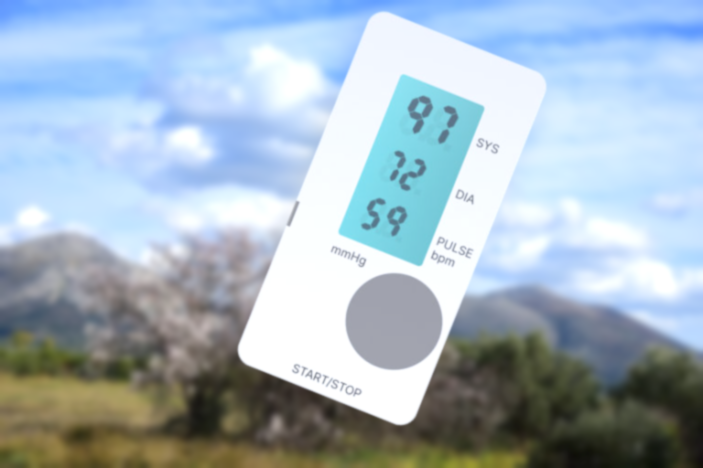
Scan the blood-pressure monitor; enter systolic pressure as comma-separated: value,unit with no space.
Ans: 97,mmHg
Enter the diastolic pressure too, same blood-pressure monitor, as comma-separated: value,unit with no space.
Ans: 72,mmHg
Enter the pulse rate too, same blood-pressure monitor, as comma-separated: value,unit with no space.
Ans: 59,bpm
